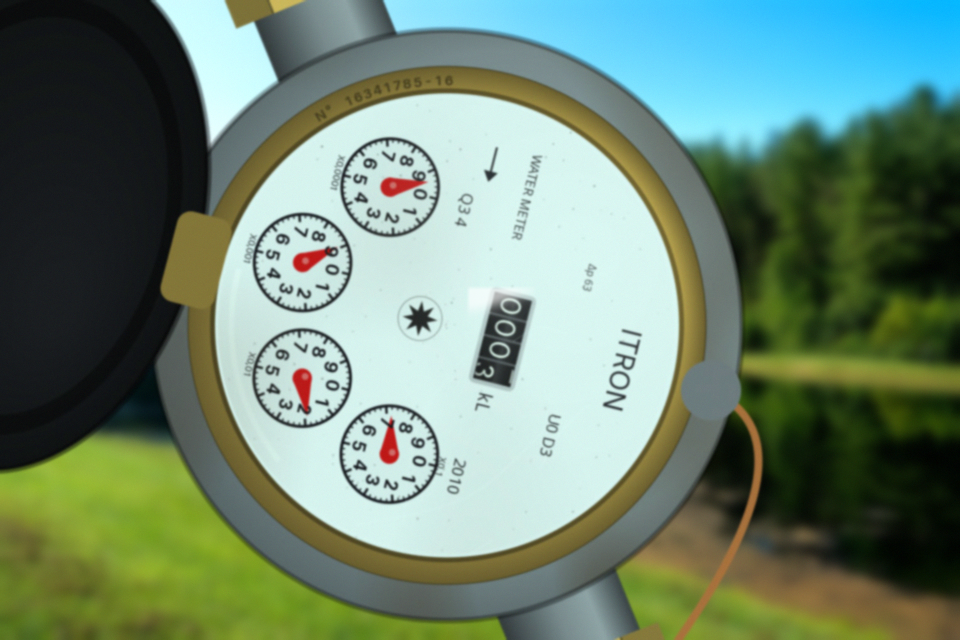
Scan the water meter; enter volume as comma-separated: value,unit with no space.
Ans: 2.7189,kL
